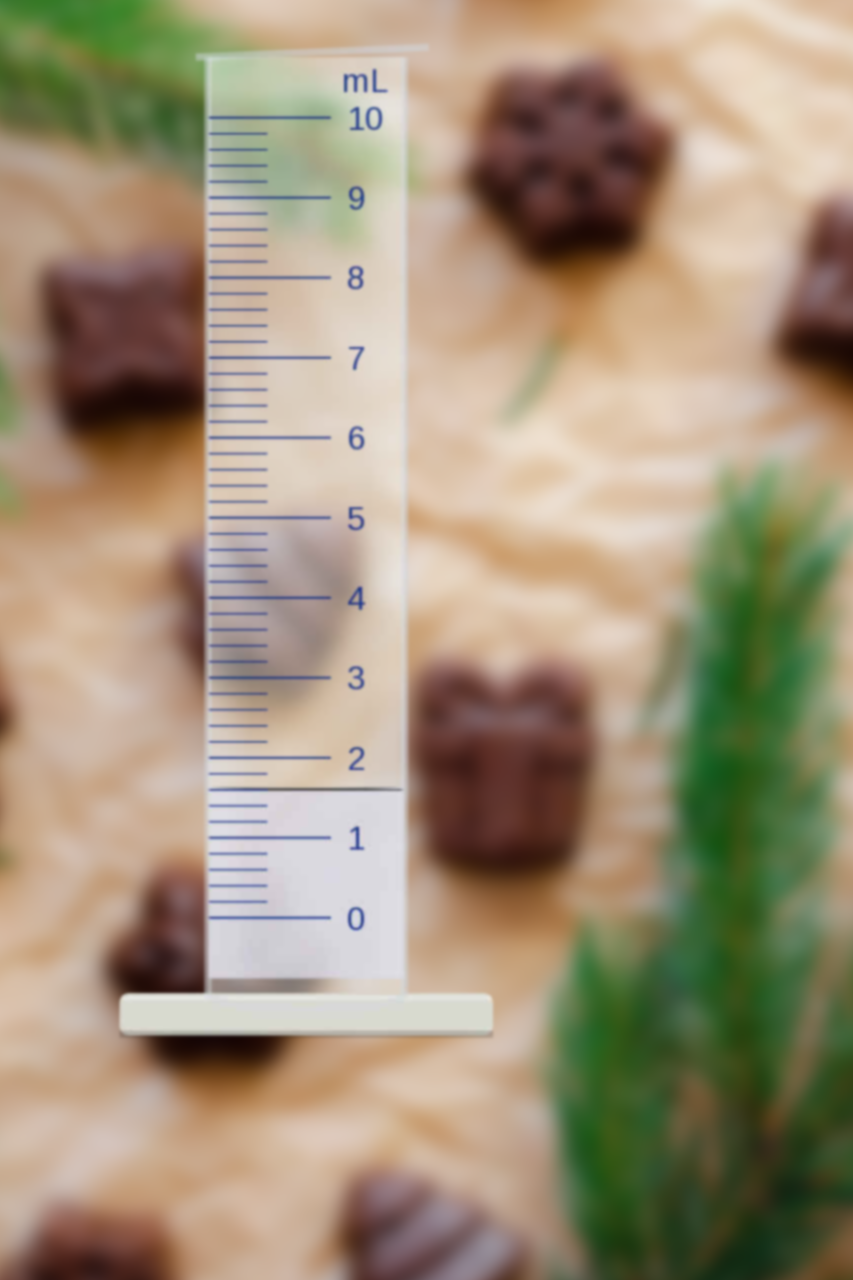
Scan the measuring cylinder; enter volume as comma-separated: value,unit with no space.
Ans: 1.6,mL
